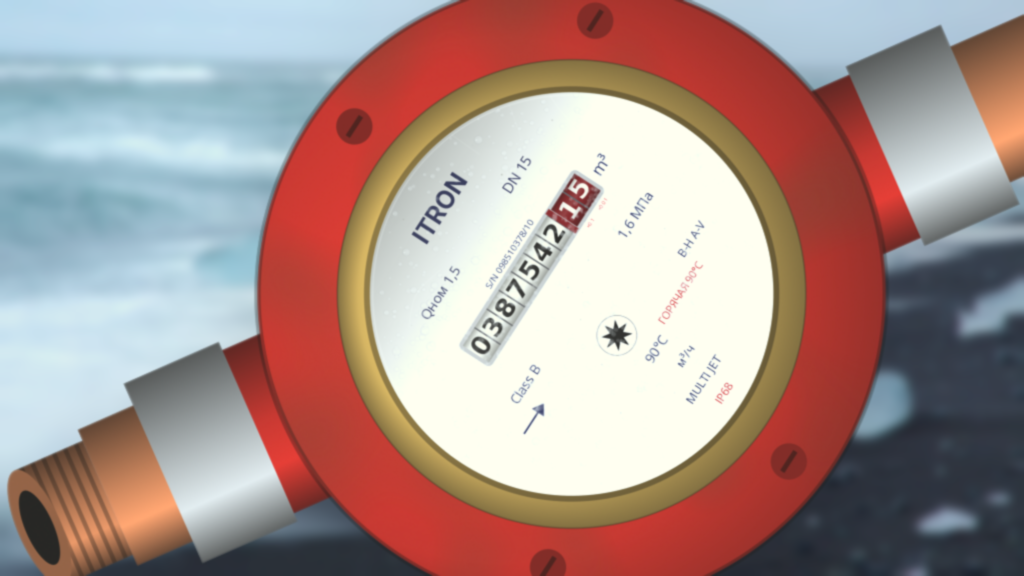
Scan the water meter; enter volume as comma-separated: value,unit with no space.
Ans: 387542.15,m³
